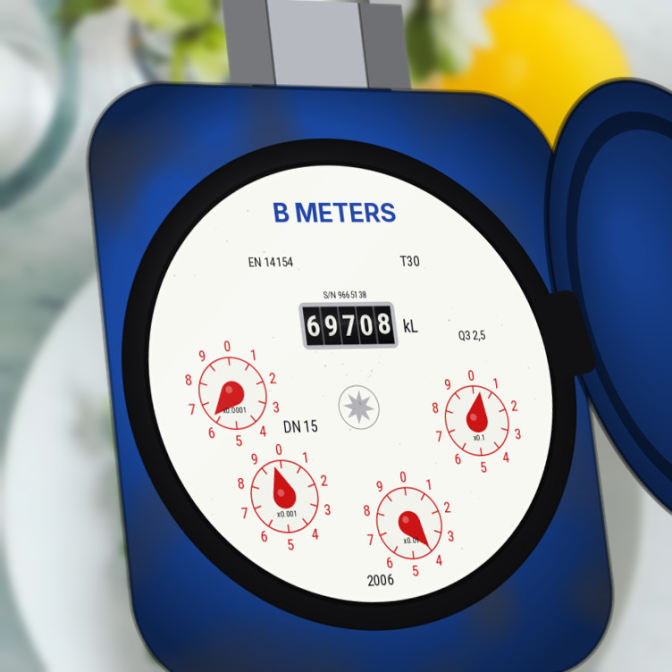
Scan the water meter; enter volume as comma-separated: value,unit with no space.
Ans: 69708.0396,kL
